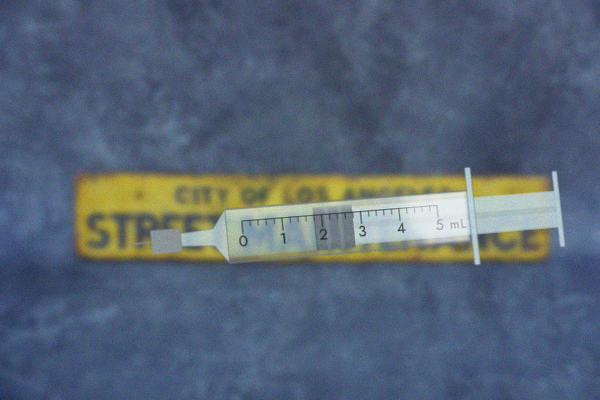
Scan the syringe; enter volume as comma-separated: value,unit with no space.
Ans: 1.8,mL
